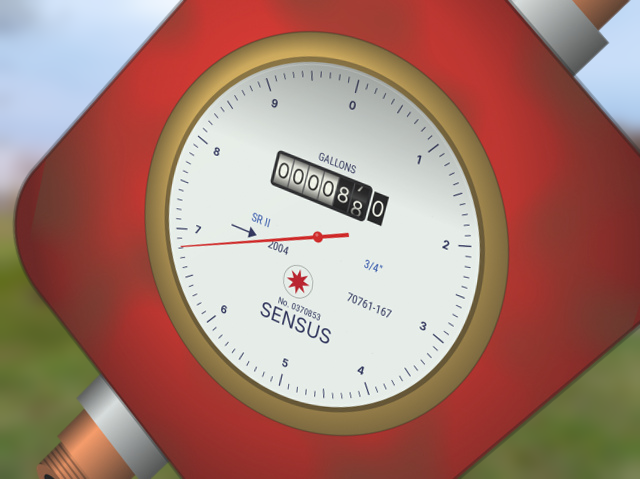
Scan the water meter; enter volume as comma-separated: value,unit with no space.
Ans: 876.8,gal
